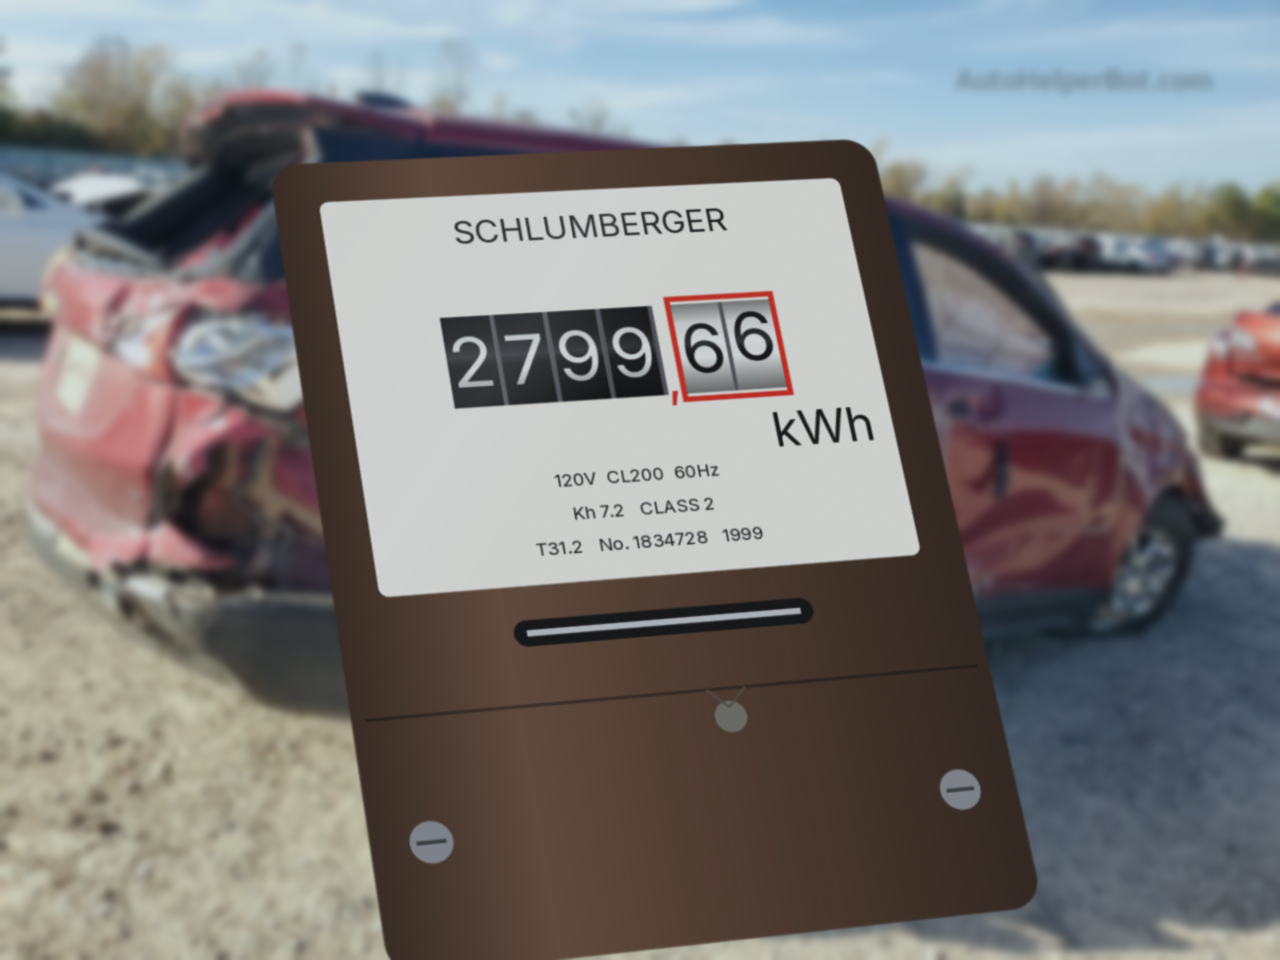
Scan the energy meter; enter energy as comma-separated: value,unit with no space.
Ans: 2799.66,kWh
